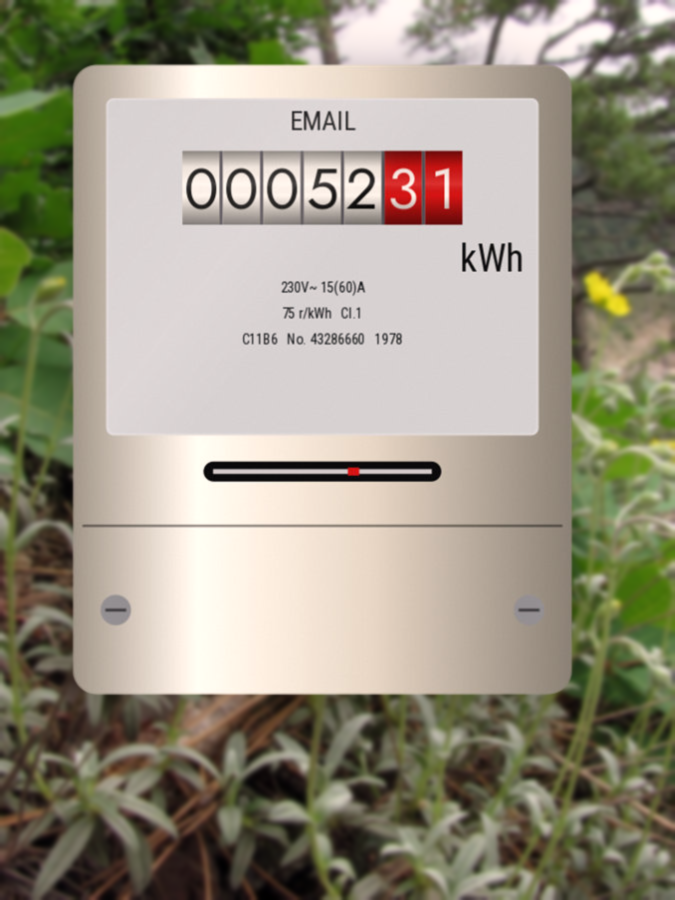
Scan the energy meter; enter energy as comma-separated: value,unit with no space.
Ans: 52.31,kWh
